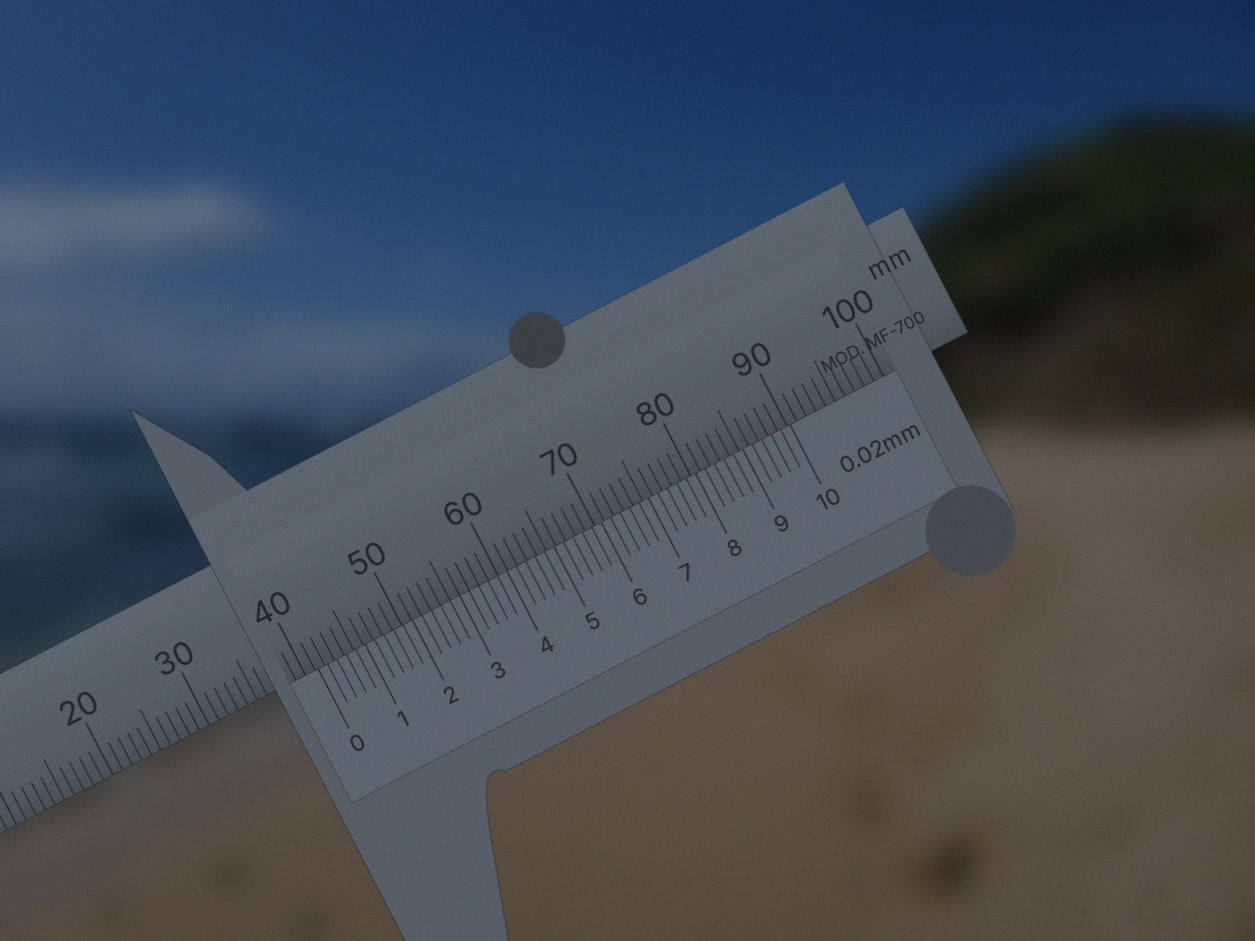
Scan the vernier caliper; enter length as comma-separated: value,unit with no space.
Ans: 41.3,mm
